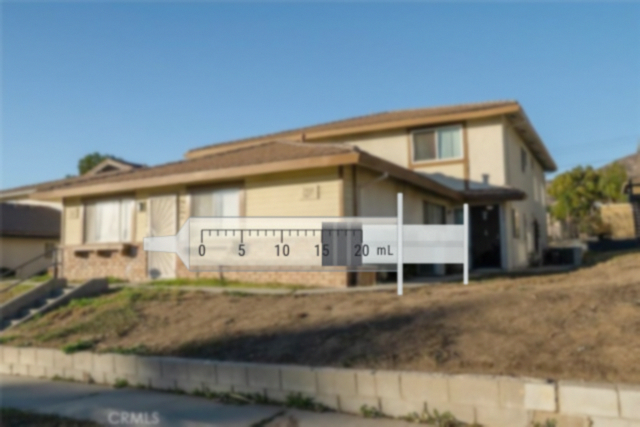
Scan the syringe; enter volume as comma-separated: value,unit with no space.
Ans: 15,mL
